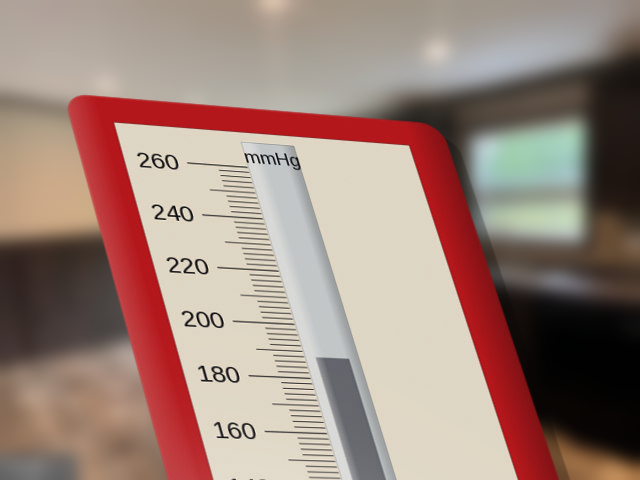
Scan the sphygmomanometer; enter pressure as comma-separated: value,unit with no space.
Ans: 188,mmHg
